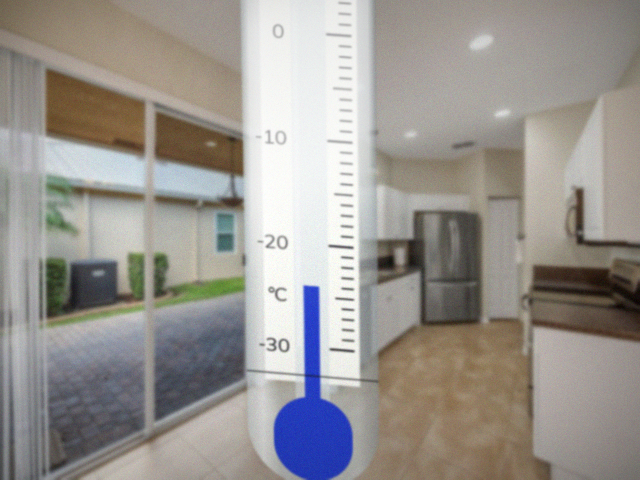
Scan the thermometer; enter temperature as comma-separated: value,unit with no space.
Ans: -24,°C
